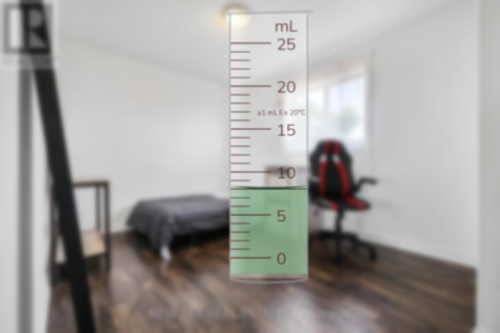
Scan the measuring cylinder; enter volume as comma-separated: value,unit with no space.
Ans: 8,mL
